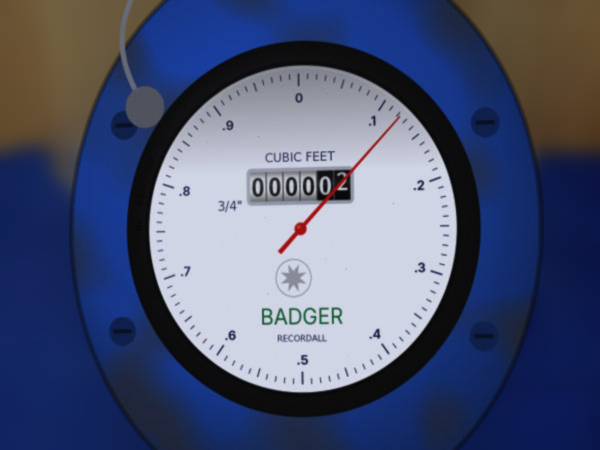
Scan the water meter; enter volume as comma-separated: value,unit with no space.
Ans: 2.12,ft³
